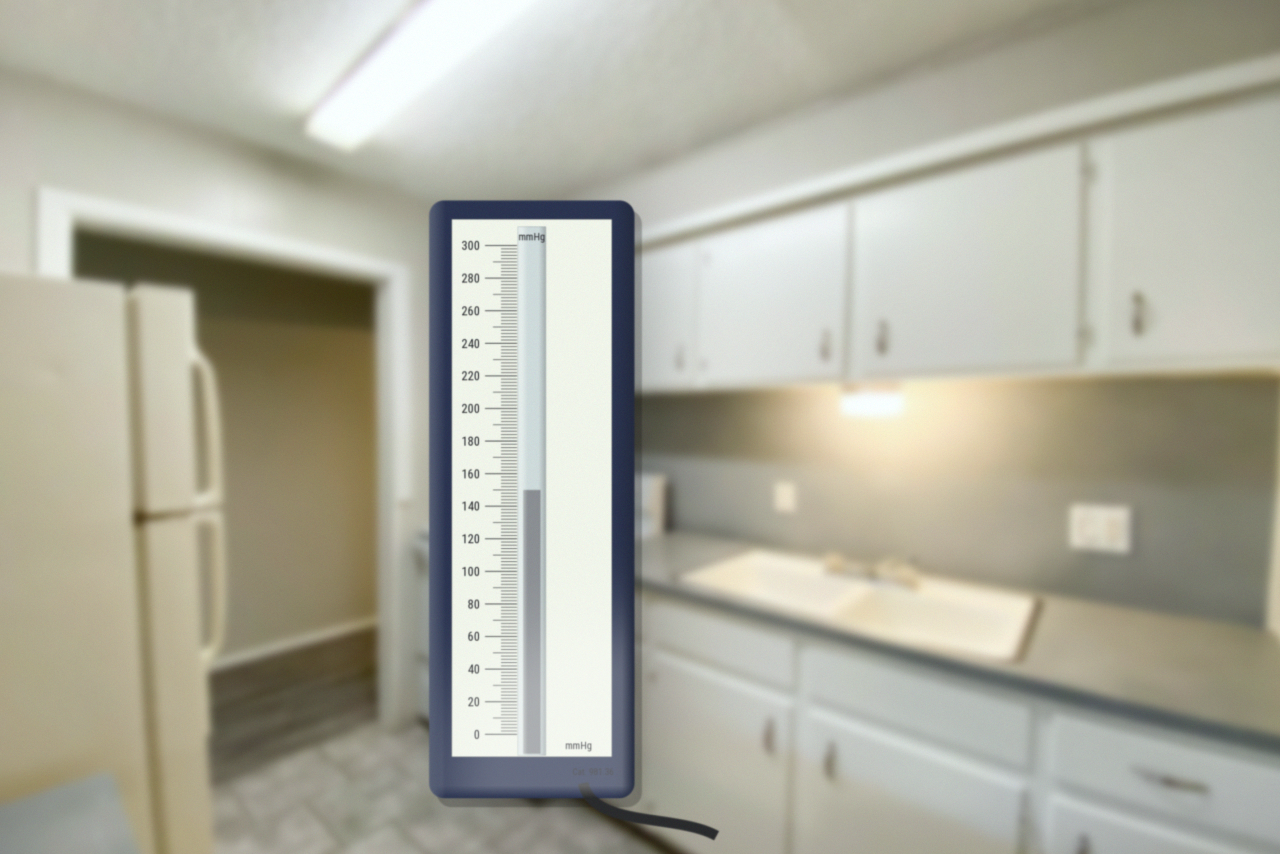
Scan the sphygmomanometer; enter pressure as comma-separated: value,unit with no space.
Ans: 150,mmHg
